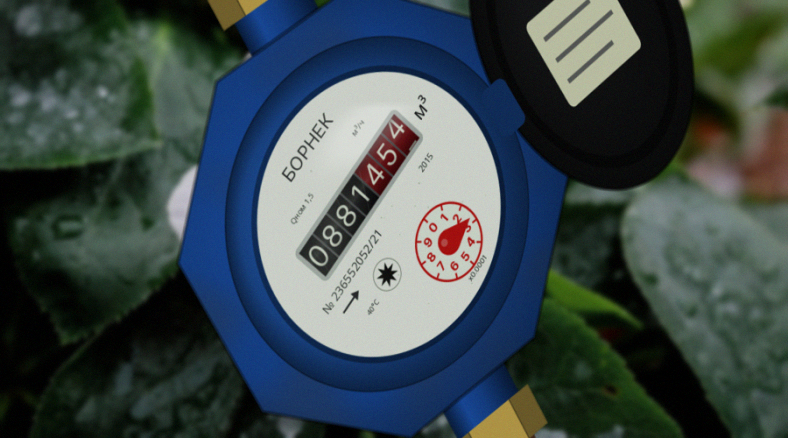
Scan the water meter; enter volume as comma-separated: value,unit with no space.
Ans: 881.4542,m³
